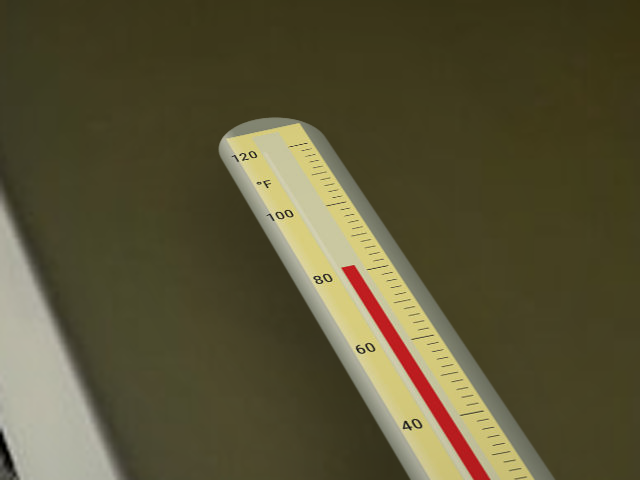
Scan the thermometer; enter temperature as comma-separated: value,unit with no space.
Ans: 82,°F
